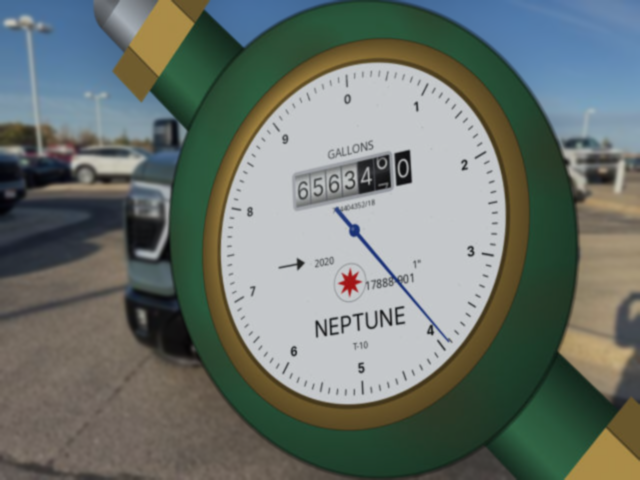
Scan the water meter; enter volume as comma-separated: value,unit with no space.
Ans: 6563463.9,gal
